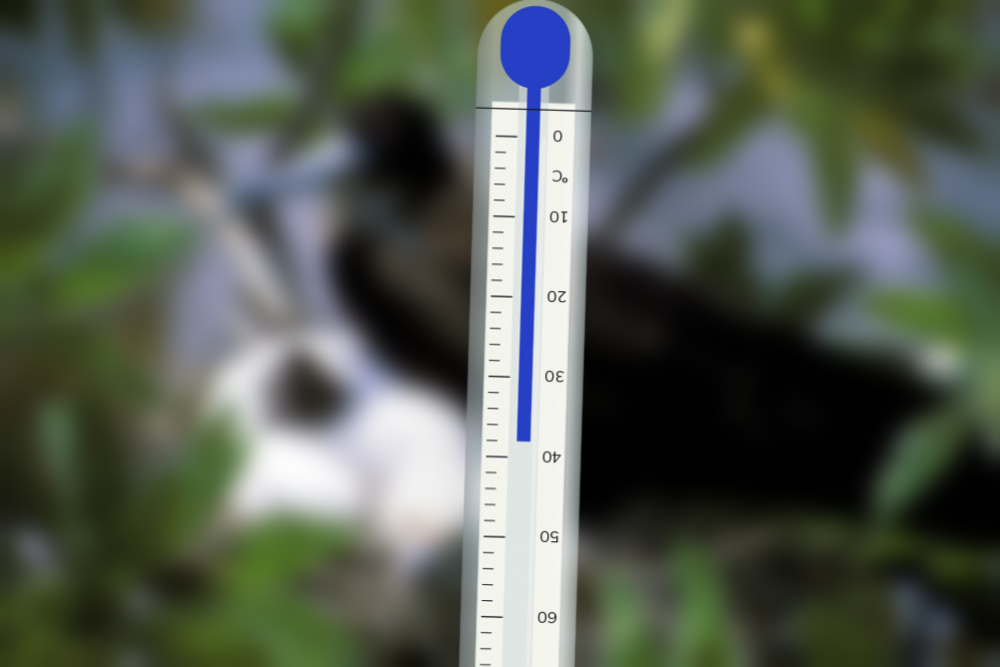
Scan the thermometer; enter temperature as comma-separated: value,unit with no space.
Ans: 38,°C
